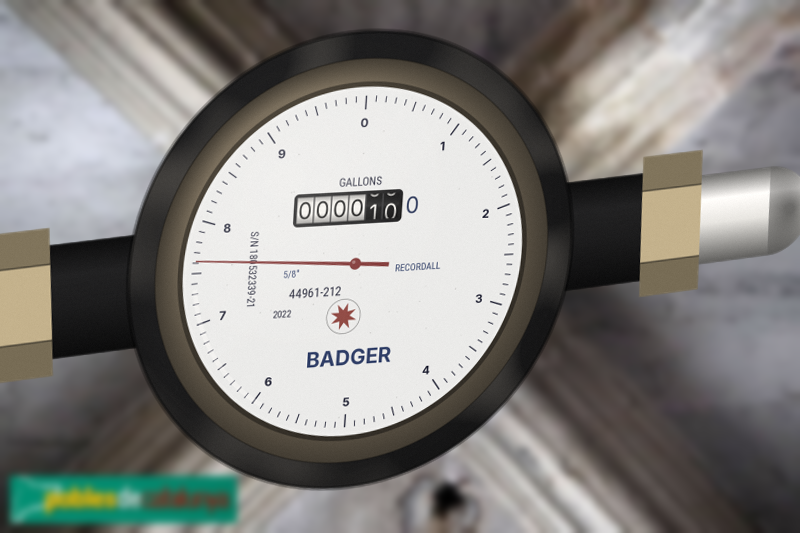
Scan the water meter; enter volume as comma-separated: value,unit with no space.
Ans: 97.6,gal
